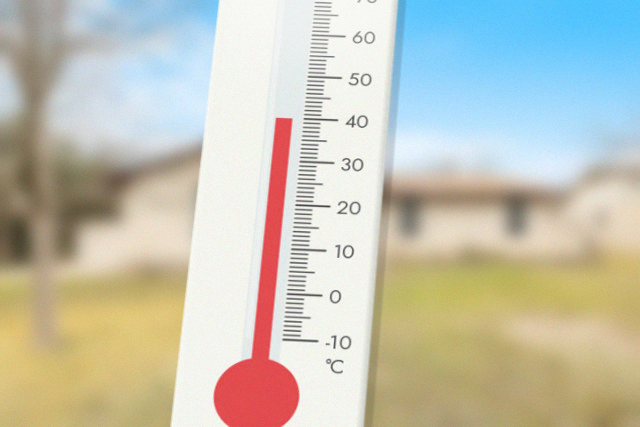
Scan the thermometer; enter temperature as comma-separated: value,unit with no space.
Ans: 40,°C
